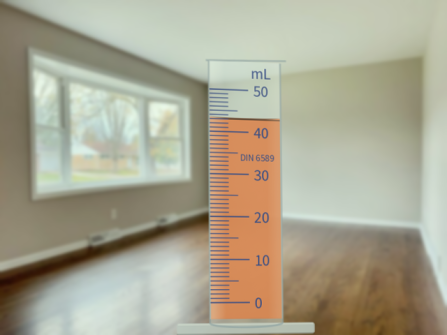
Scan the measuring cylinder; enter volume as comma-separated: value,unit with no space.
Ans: 43,mL
